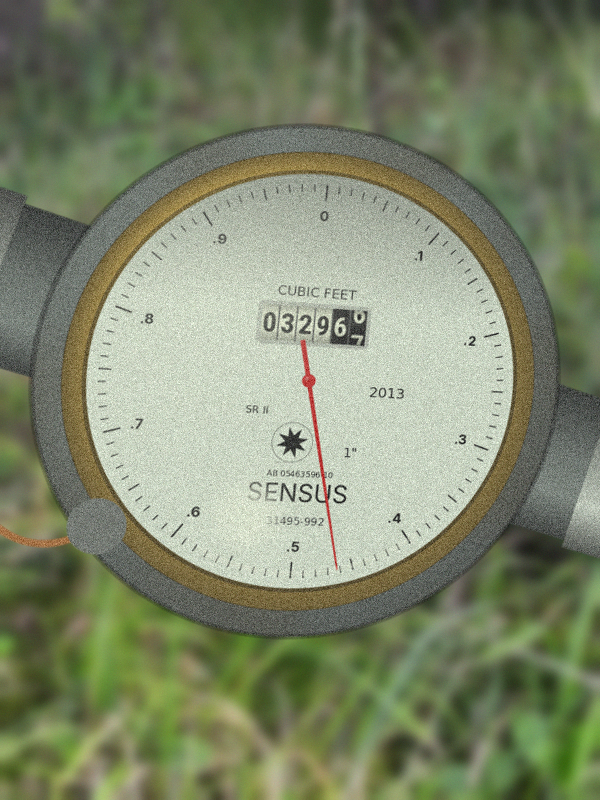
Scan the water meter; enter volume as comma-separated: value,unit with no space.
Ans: 32966.46,ft³
